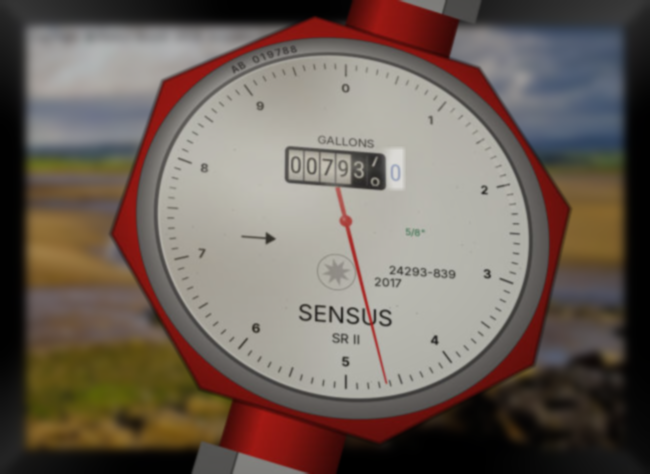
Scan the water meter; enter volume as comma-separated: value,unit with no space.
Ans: 79374.6,gal
